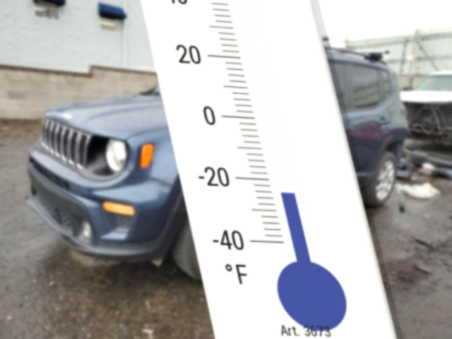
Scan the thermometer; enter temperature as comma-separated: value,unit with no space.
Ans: -24,°F
